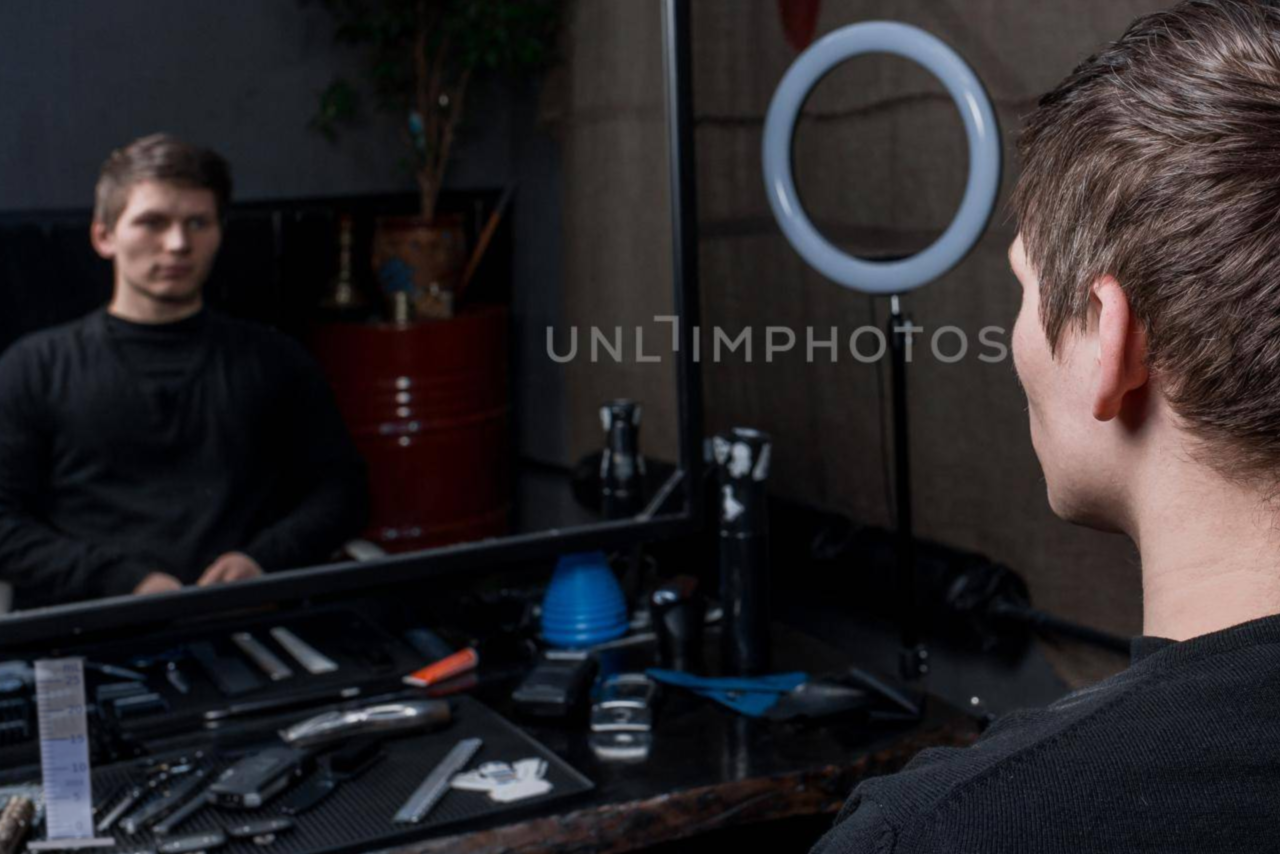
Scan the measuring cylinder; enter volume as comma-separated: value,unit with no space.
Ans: 15,mL
